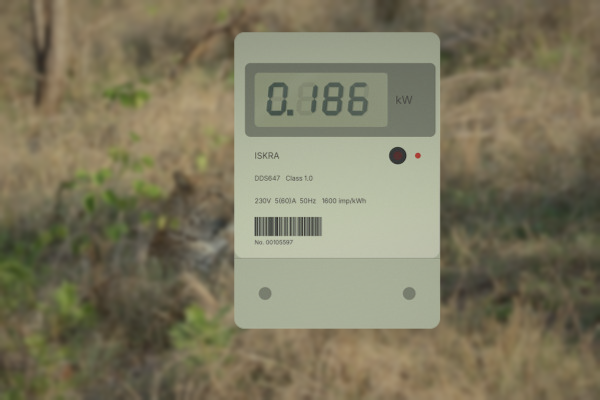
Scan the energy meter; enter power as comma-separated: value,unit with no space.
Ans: 0.186,kW
